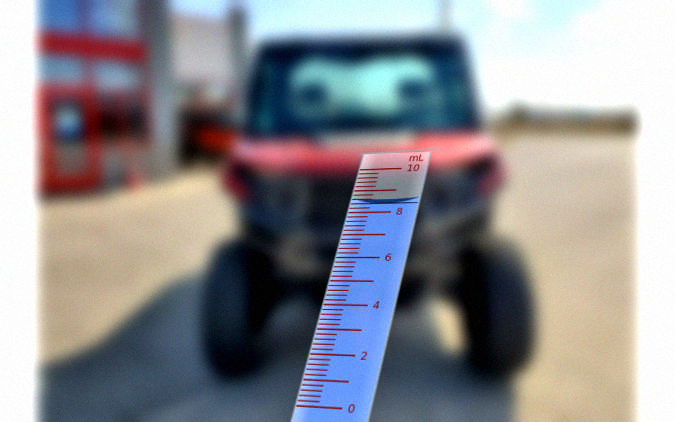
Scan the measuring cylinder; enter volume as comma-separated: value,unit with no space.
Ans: 8.4,mL
